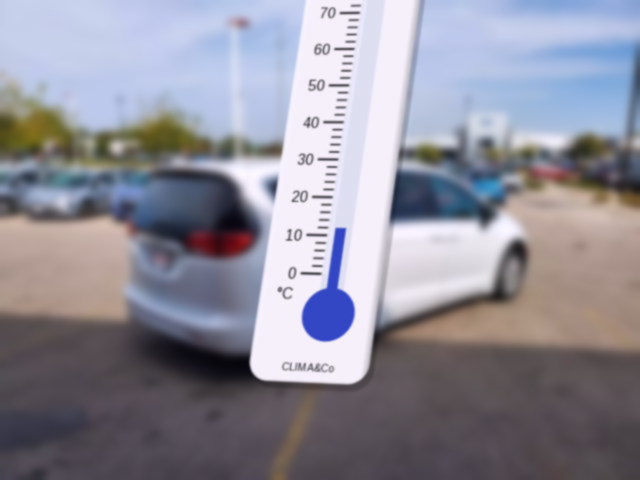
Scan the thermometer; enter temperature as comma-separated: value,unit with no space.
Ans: 12,°C
